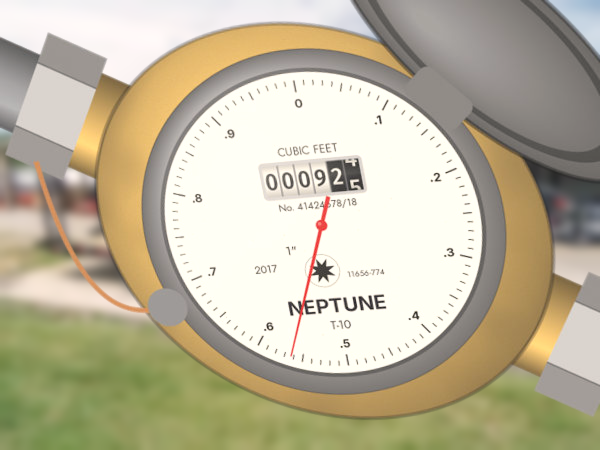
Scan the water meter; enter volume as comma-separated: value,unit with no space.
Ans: 924.56,ft³
